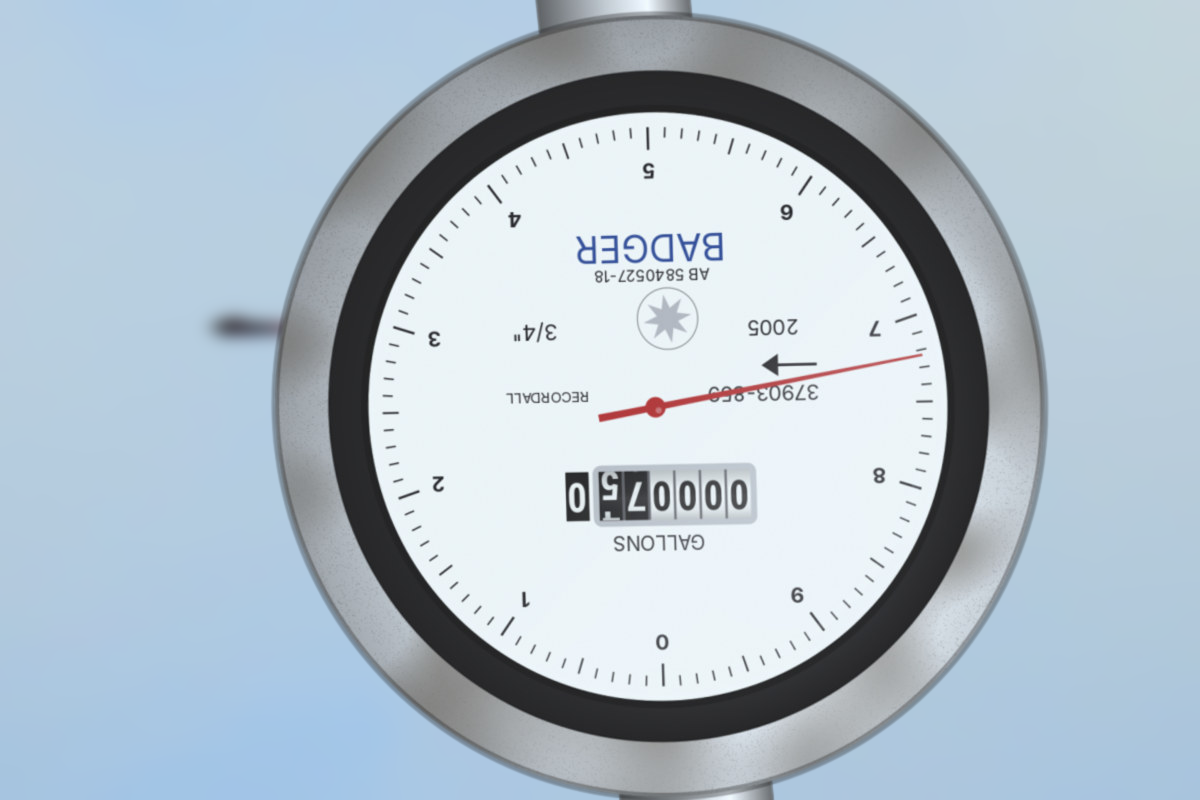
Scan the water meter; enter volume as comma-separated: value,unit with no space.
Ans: 747.2,gal
